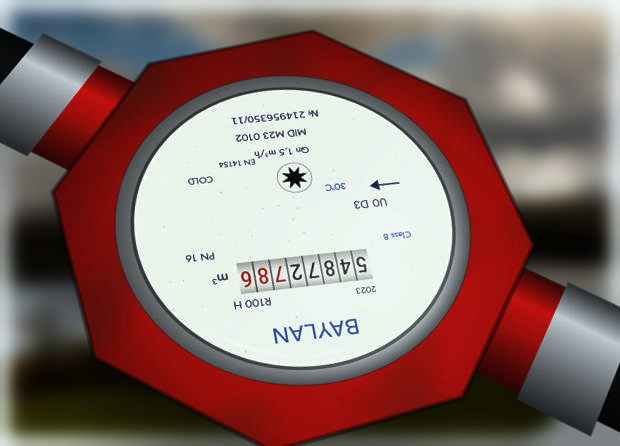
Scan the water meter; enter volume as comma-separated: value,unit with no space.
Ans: 54872.786,m³
